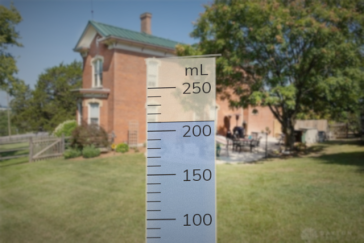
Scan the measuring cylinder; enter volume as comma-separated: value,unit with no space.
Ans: 210,mL
